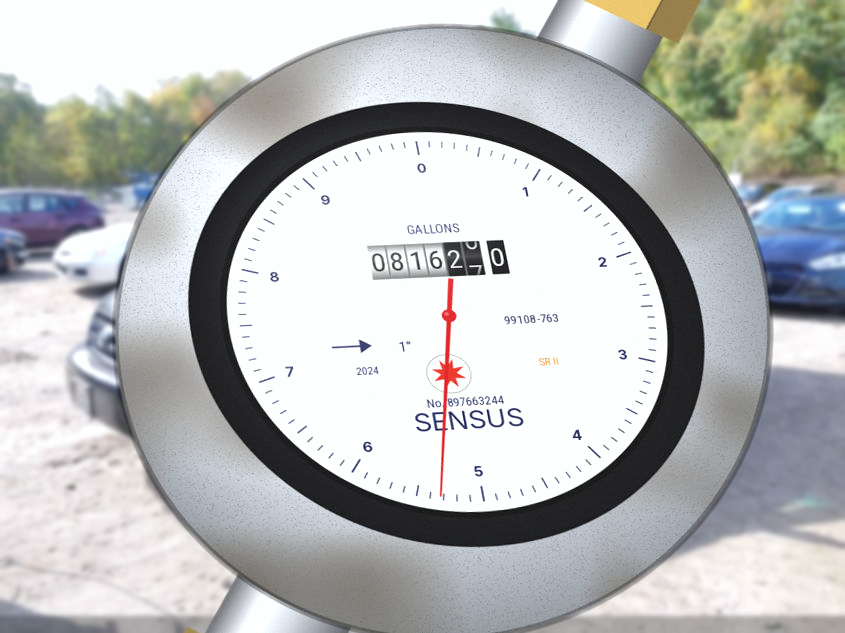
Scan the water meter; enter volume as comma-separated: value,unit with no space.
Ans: 816265.3,gal
